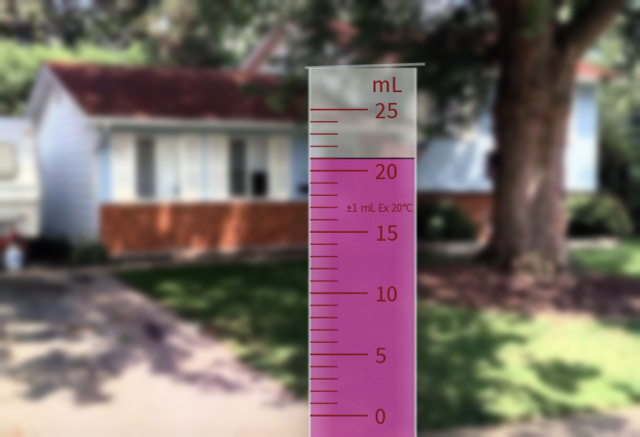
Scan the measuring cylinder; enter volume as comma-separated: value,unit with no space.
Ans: 21,mL
